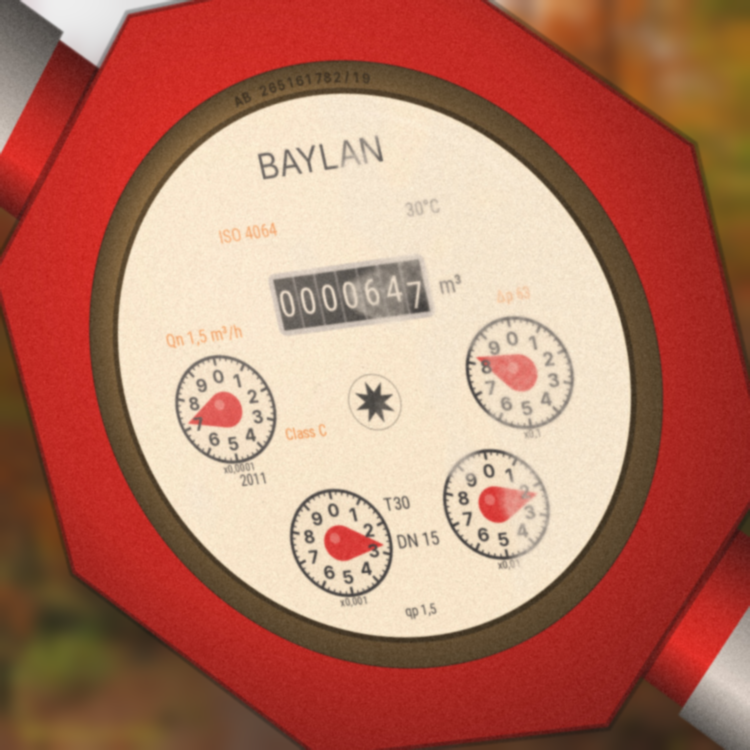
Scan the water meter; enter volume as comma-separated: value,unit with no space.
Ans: 646.8227,m³
